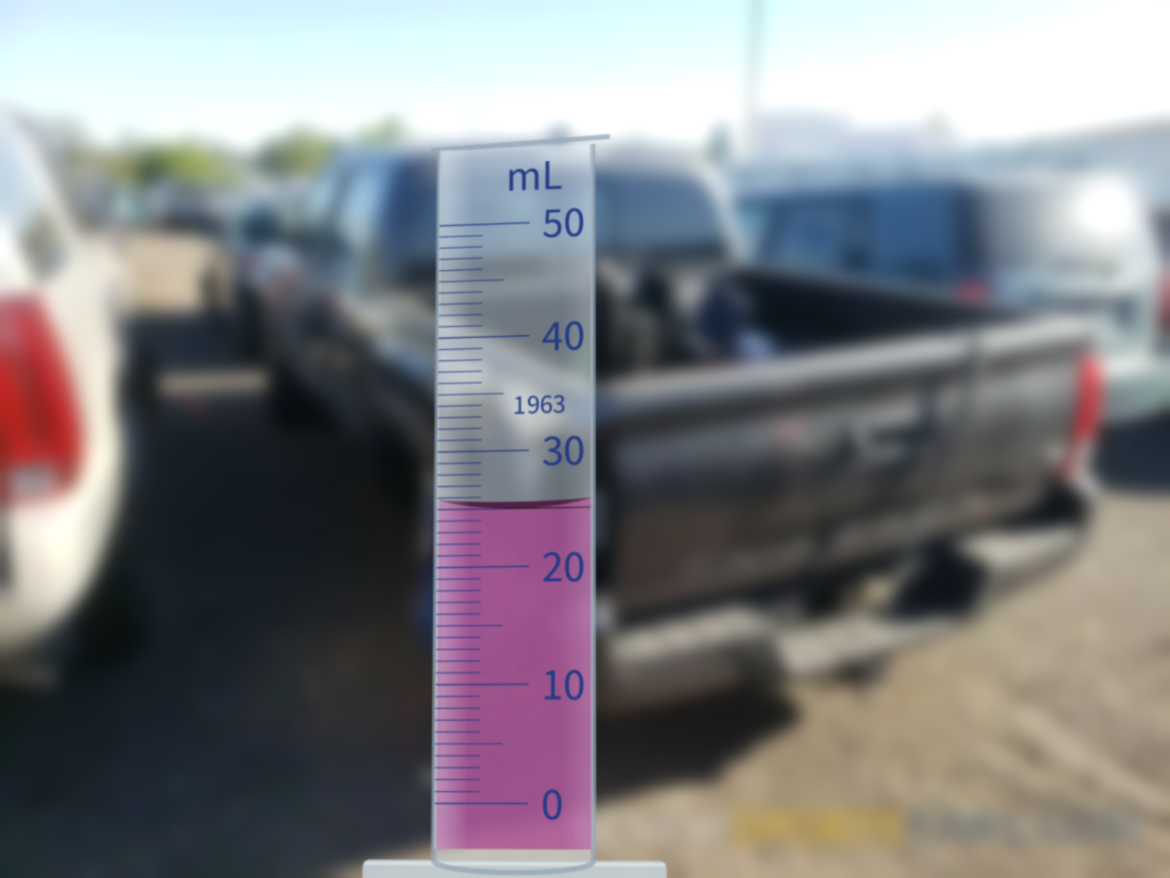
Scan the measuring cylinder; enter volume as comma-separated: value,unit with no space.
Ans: 25,mL
